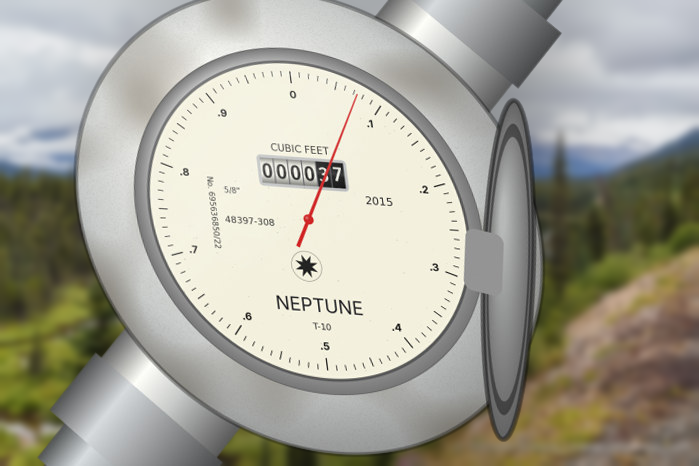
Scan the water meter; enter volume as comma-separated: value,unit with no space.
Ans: 37.07,ft³
